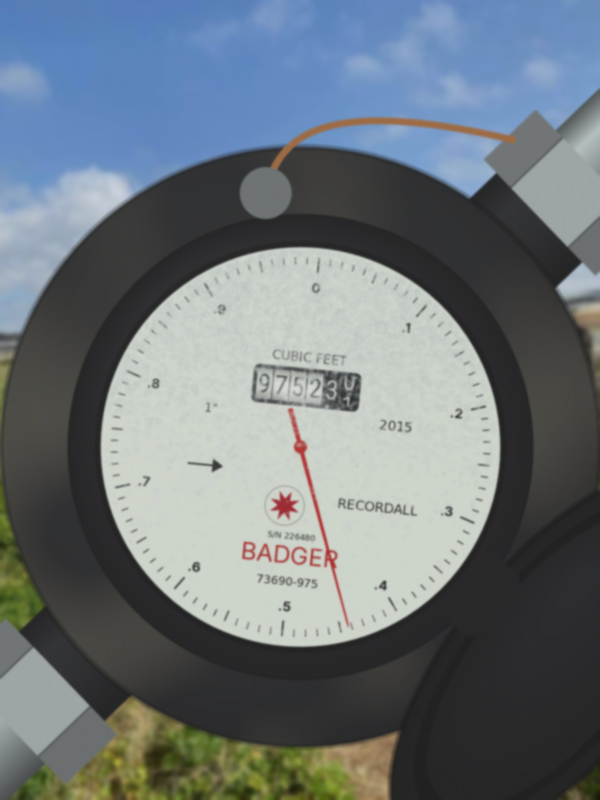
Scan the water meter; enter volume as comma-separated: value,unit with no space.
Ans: 975230.44,ft³
